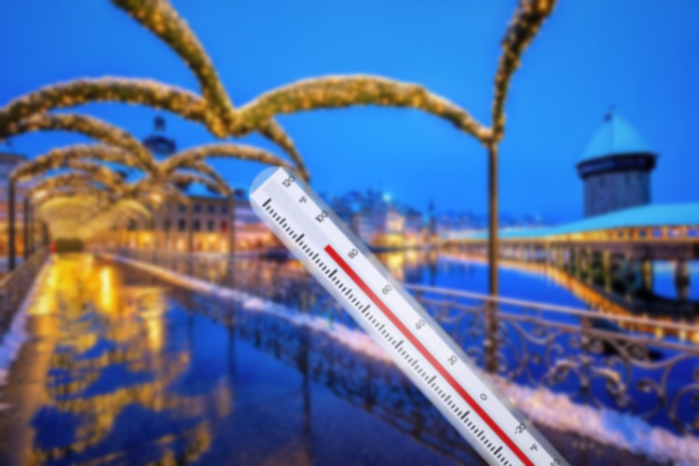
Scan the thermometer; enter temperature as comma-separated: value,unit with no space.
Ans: 90,°F
